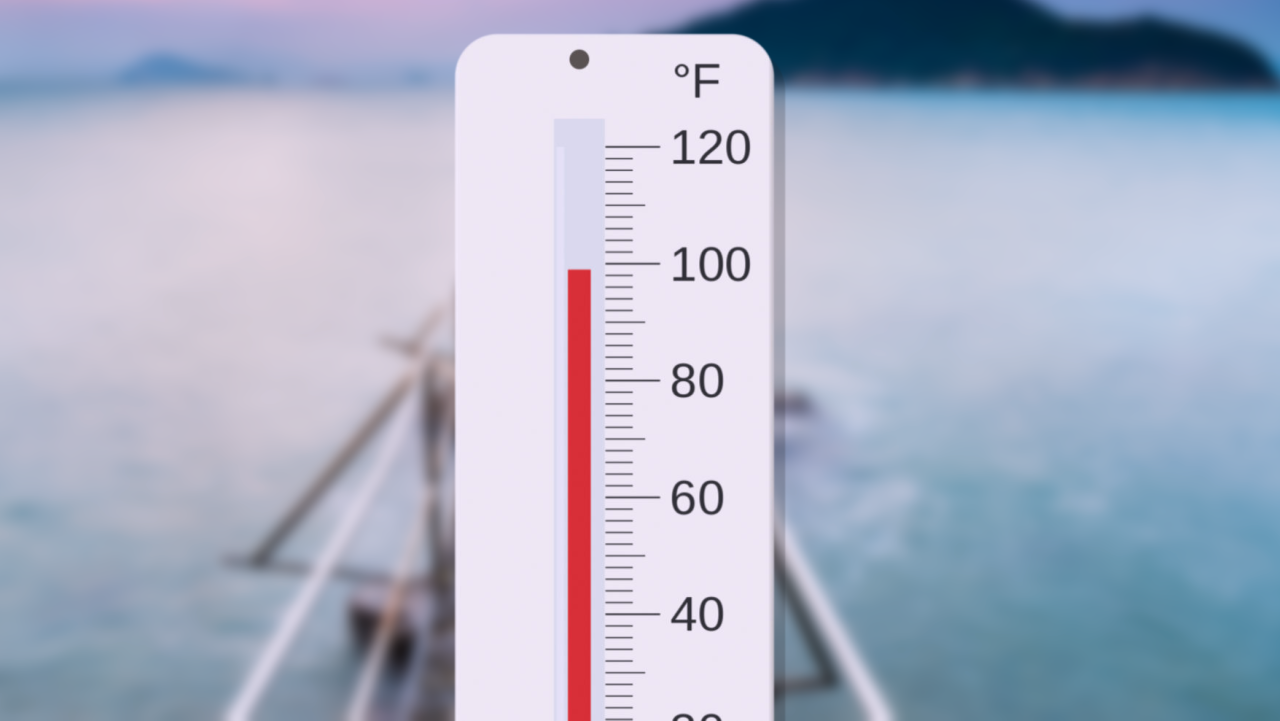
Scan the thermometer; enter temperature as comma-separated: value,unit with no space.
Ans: 99,°F
